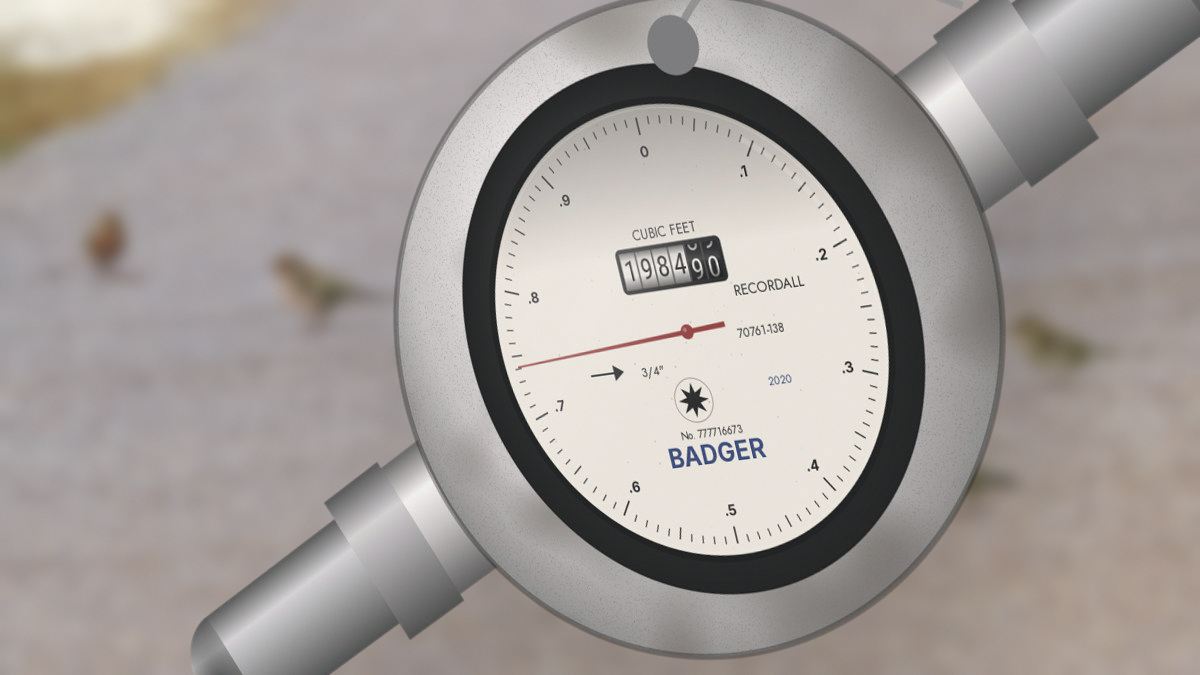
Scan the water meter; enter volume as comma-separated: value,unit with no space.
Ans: 198489.74,ft³
